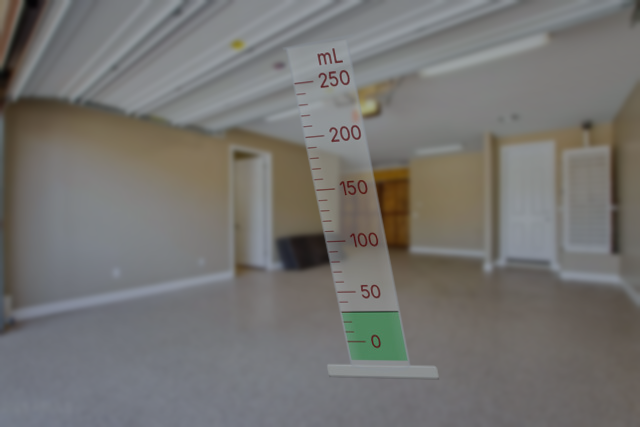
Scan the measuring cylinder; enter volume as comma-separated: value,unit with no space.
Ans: 30,mL
